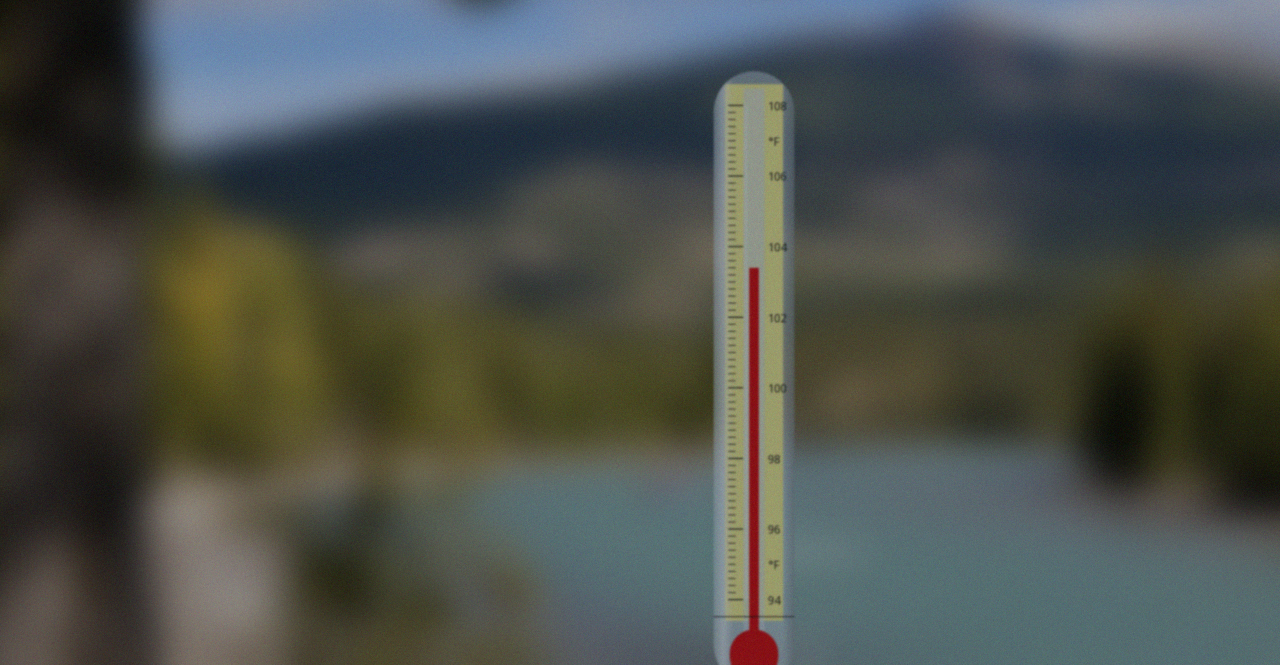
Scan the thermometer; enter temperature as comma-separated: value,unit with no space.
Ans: 103.4,°F
